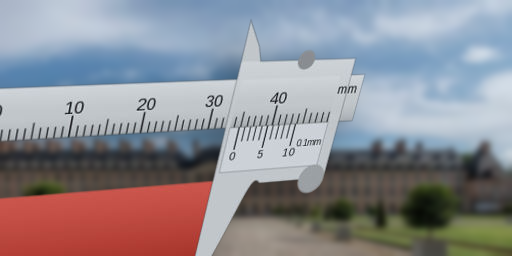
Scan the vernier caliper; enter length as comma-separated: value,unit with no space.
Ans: 34.8,mm
